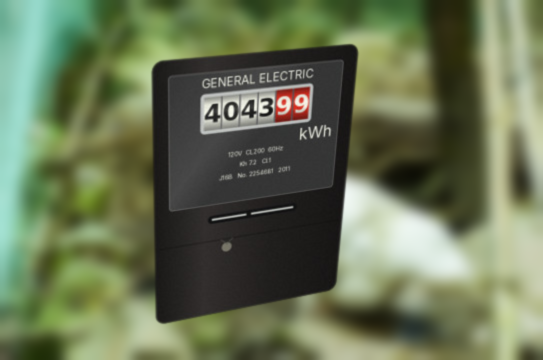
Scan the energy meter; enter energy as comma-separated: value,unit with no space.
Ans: 4043.99,kWh
